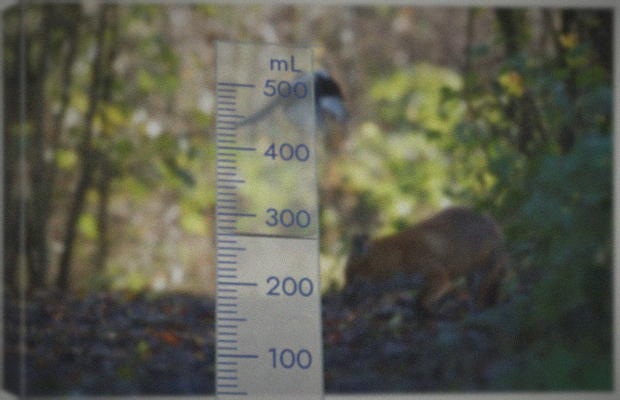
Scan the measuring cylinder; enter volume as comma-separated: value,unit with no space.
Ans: 270,mL
